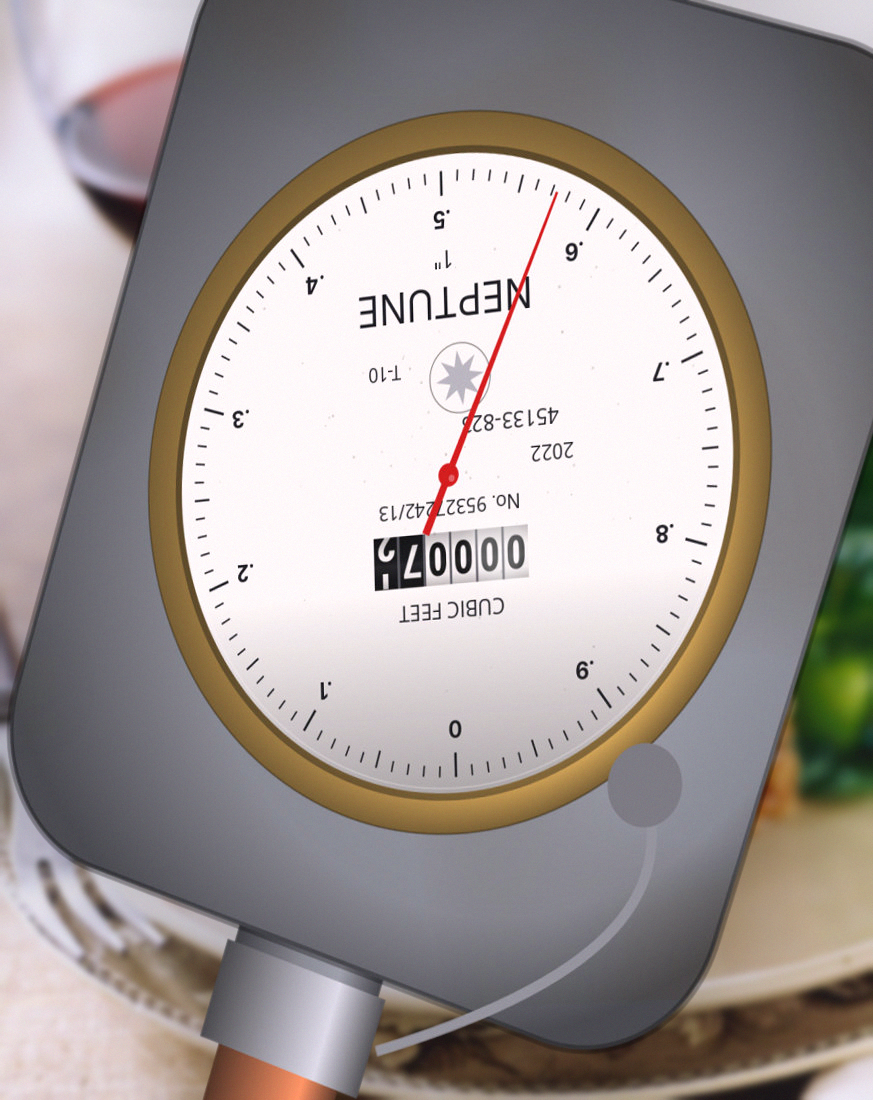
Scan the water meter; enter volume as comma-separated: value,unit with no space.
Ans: 71.57,ft³
